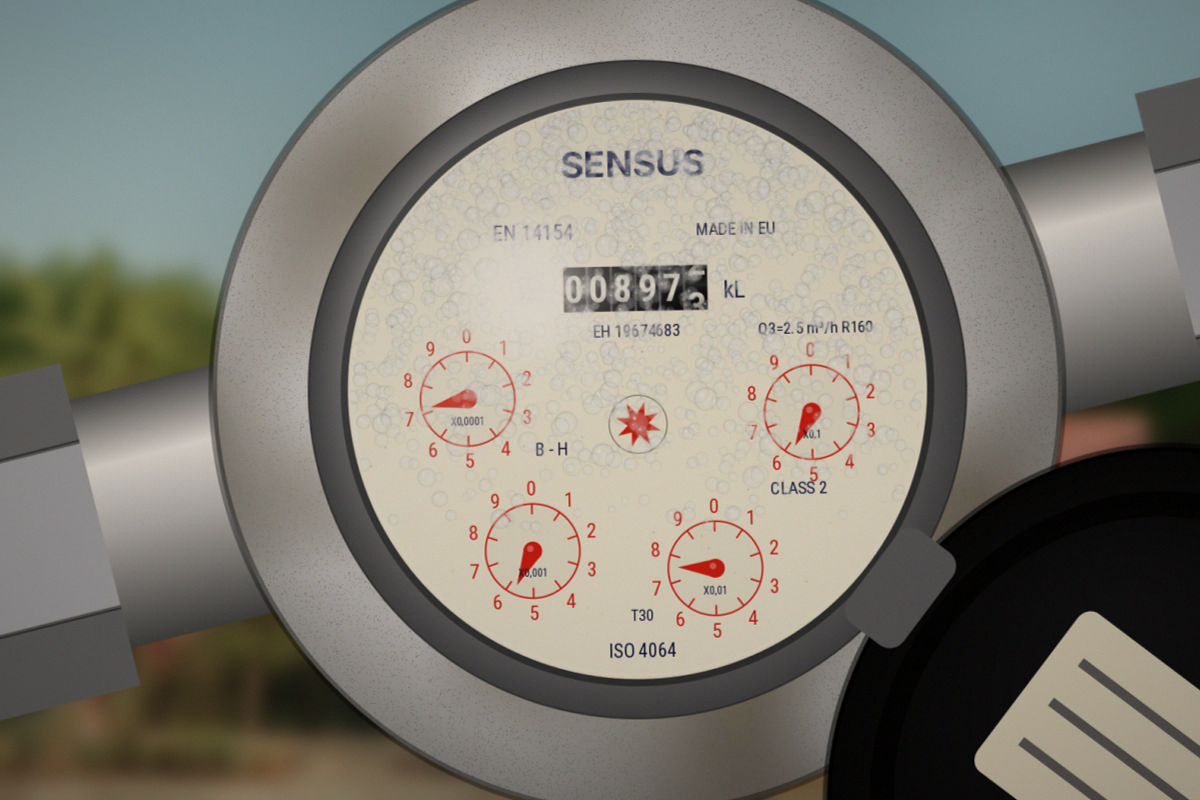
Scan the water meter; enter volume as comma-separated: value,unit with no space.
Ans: 8972.5757,kL
